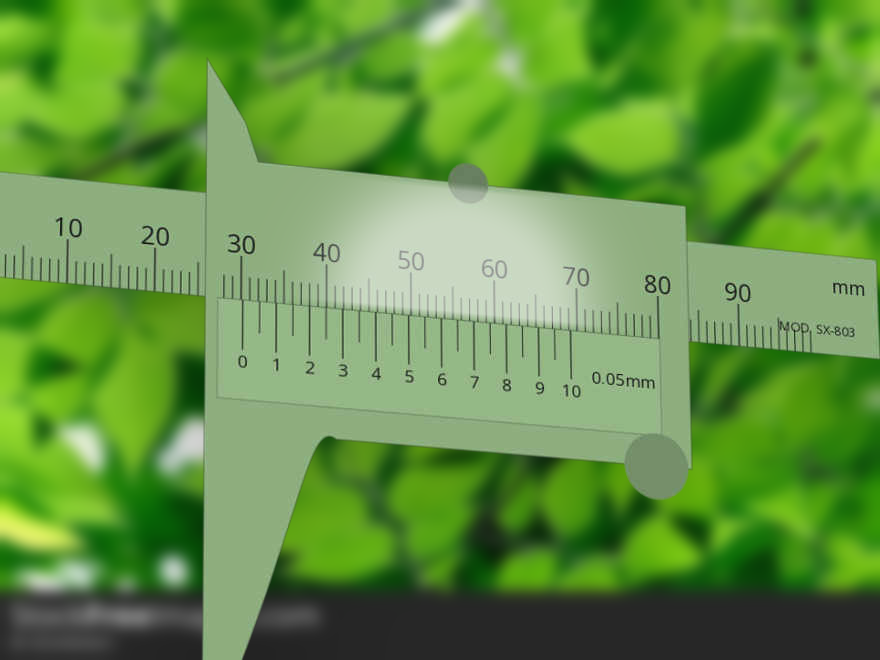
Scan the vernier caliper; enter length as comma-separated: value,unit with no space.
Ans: 30.2,mm
